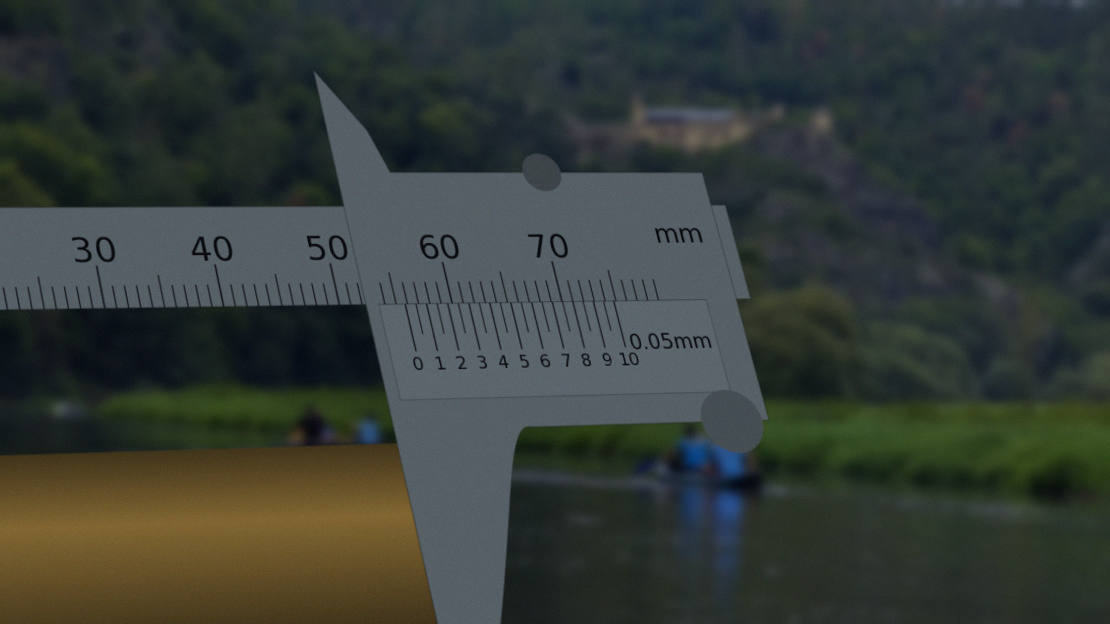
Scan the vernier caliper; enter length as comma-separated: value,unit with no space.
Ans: 55.8,mm
